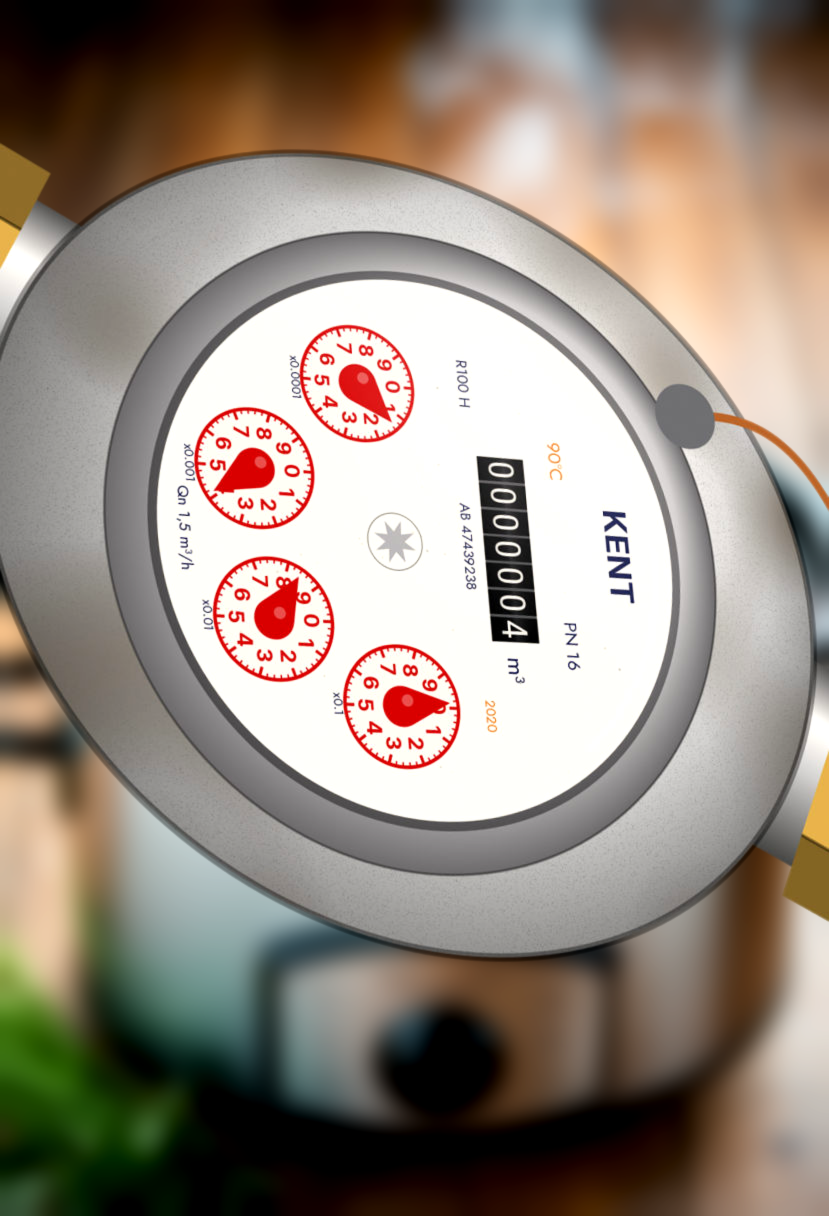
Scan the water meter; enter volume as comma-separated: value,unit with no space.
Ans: 3.9841,m³
